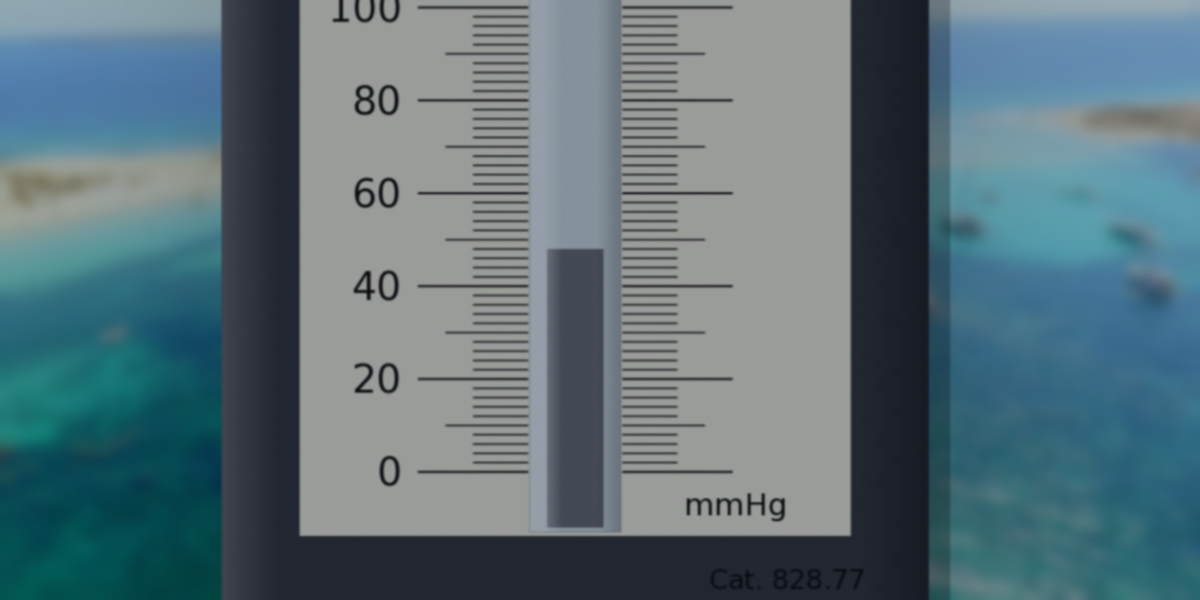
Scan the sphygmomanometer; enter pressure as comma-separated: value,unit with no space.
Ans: 48,mmHg
